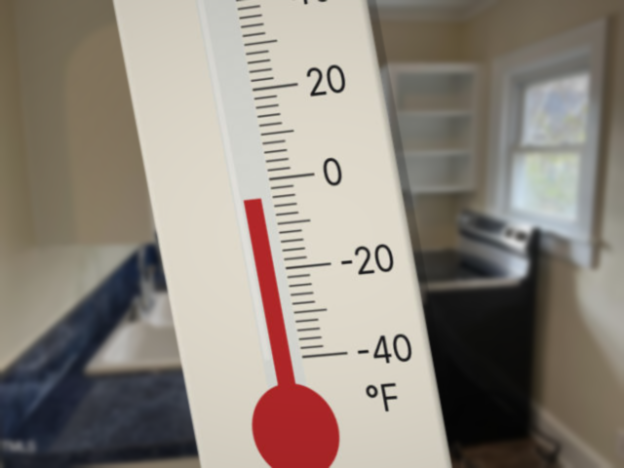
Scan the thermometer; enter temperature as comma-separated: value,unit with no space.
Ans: -4,°F
